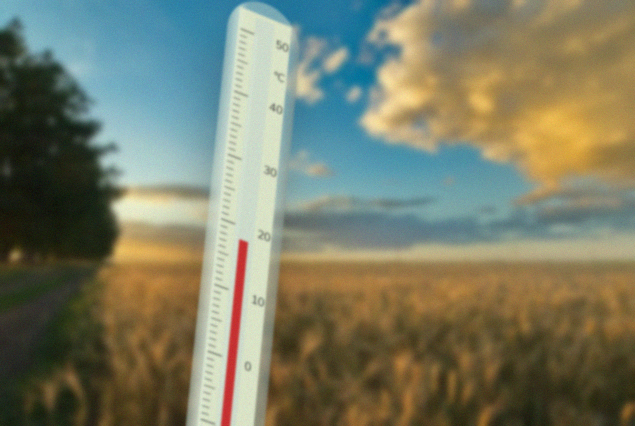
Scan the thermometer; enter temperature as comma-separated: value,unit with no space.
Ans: 18,°C
